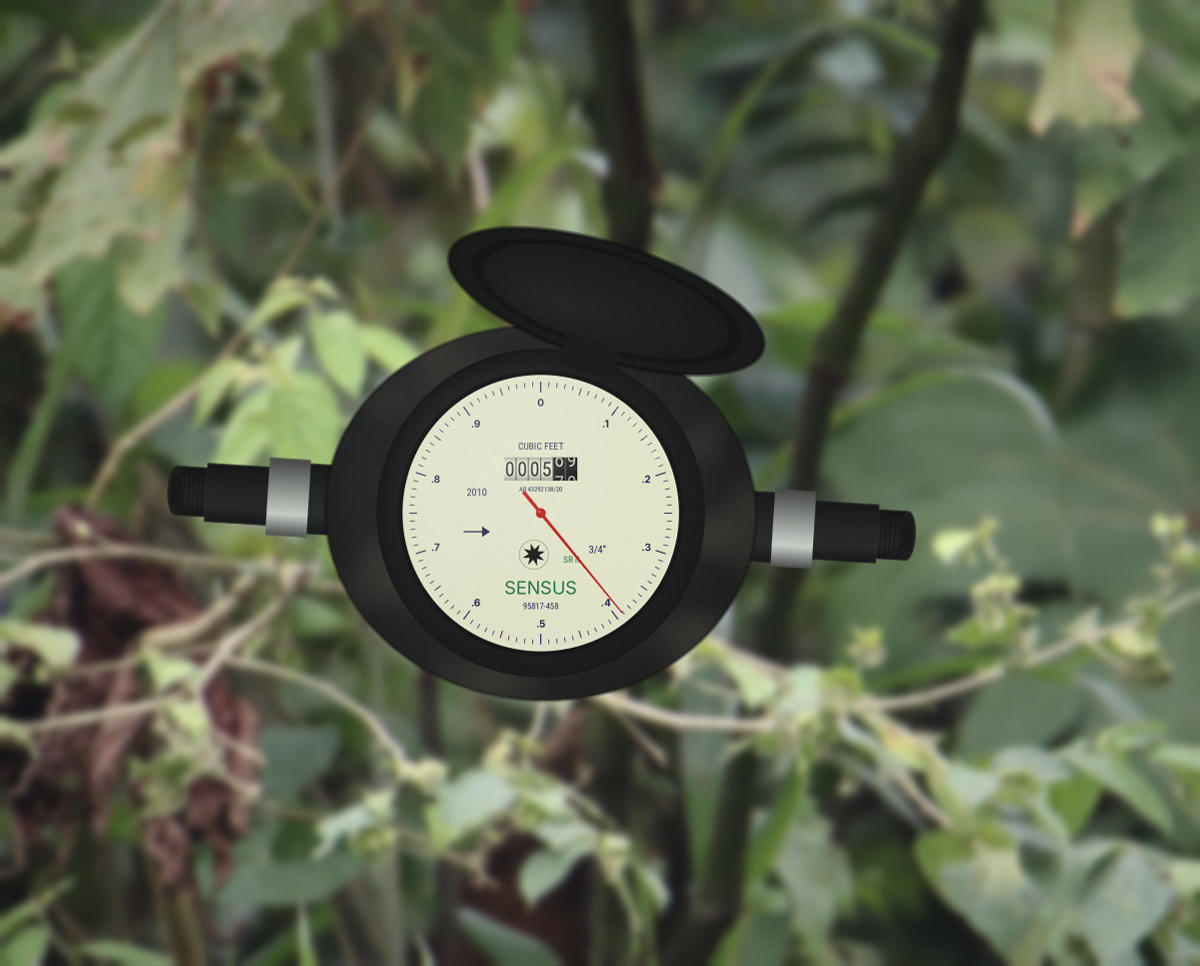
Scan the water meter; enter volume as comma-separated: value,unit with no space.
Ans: 569.39,ft³
